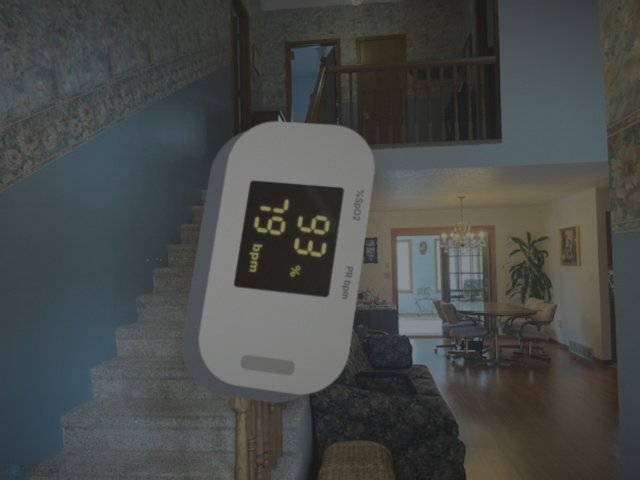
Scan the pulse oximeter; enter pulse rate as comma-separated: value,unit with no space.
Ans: 79,bpm
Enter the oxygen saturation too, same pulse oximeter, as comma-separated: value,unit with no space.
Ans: 93,%
